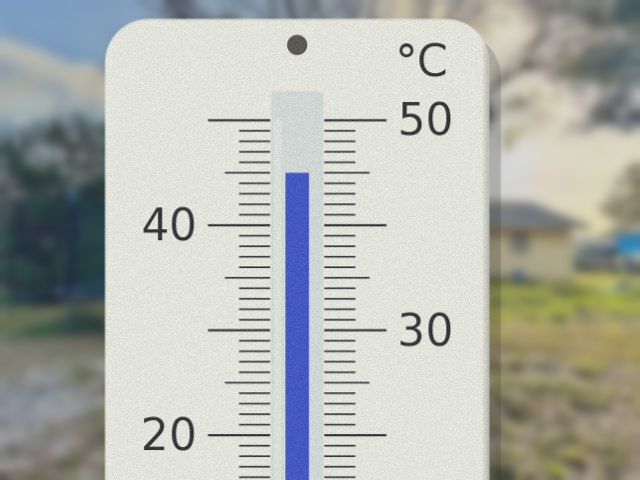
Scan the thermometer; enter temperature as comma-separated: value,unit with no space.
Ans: 45,°C
